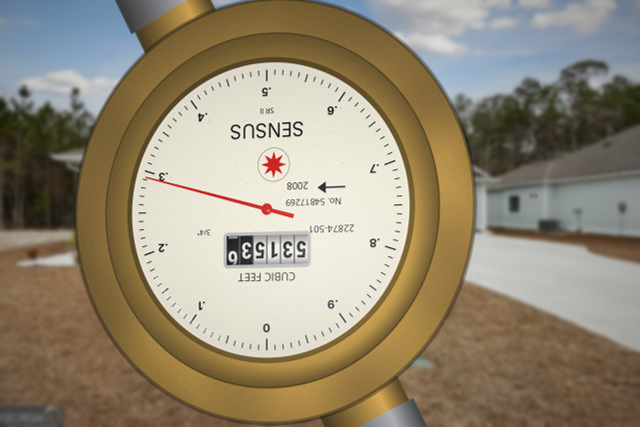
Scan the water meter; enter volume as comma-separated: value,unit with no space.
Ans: 531536.29,ft³
